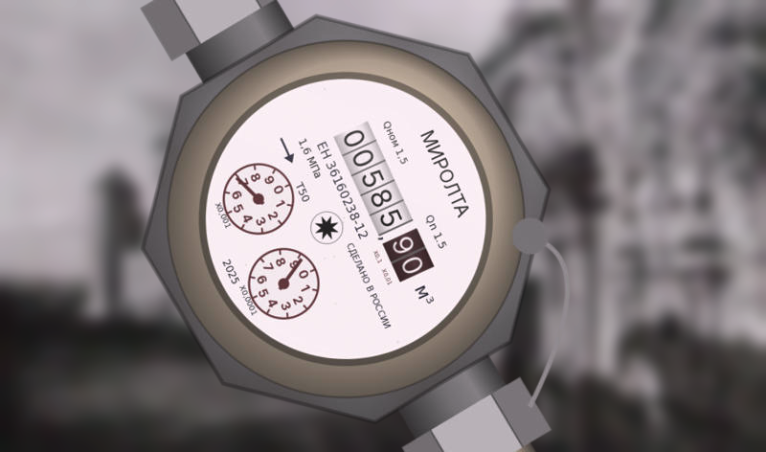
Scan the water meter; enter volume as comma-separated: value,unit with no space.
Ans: 585.9069,m³
